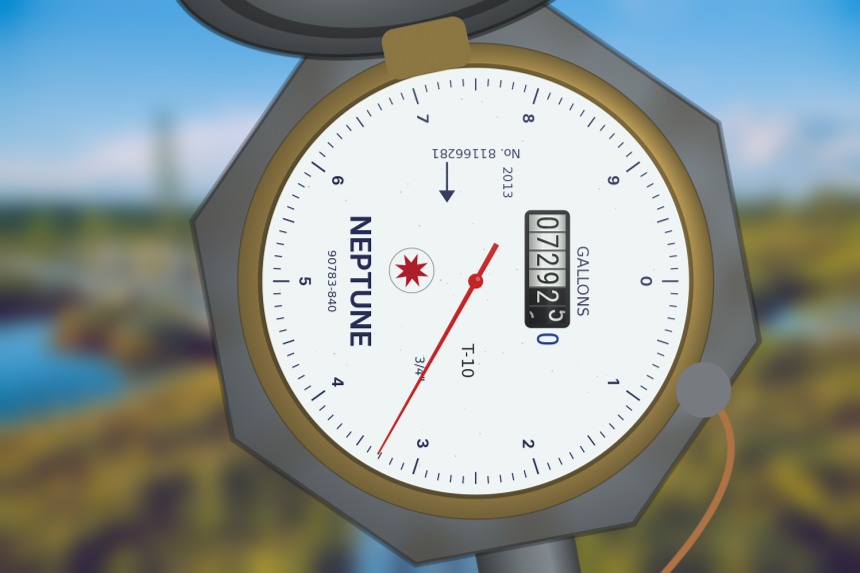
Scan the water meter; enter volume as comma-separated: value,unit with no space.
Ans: 729253.3,gal
